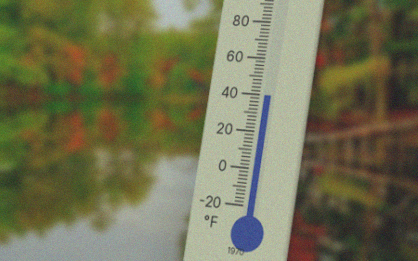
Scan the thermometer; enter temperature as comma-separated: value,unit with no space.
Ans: 40,°F
